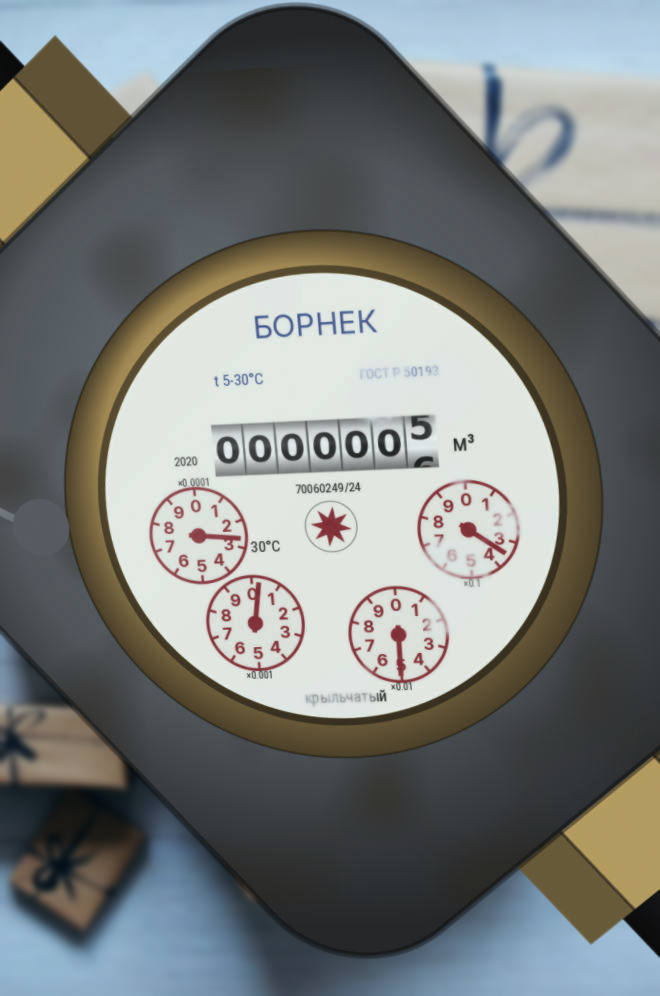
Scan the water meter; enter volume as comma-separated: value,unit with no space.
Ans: 5.3502,m³
